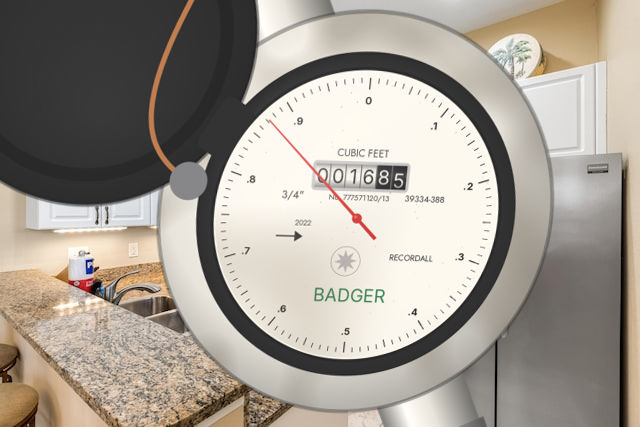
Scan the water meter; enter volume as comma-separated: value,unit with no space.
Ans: 1684.87,ft³
